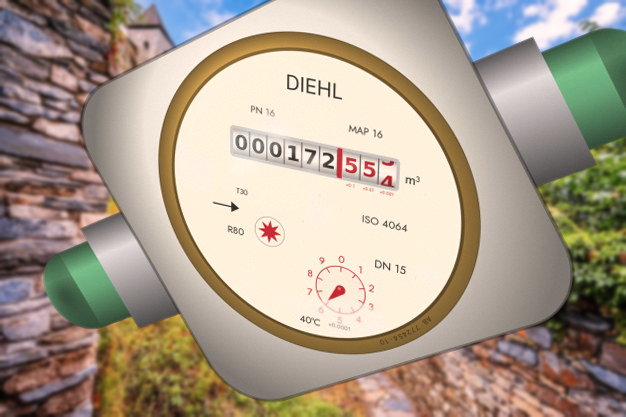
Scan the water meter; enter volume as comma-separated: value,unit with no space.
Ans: 172.5536,m³
